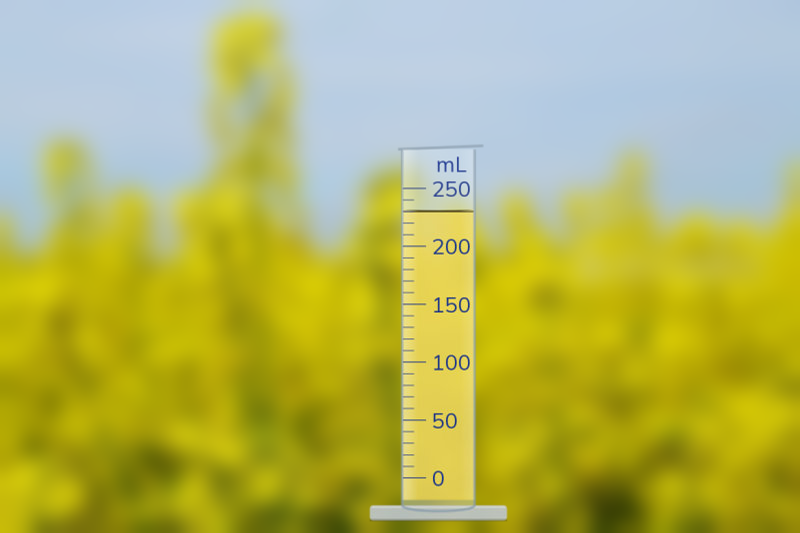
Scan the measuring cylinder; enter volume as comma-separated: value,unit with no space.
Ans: 230,mL
